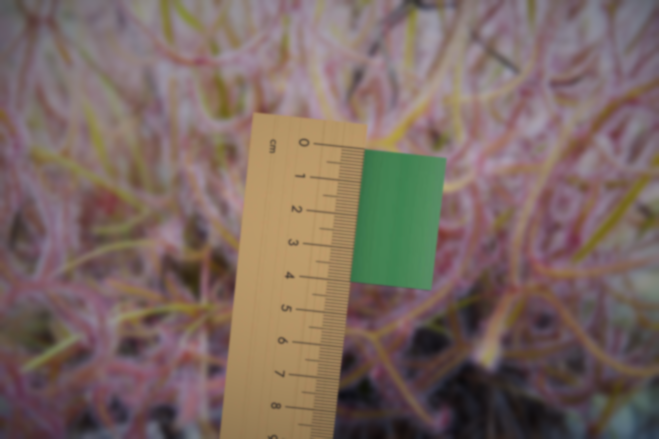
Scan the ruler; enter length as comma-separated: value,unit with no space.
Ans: 4,cm
